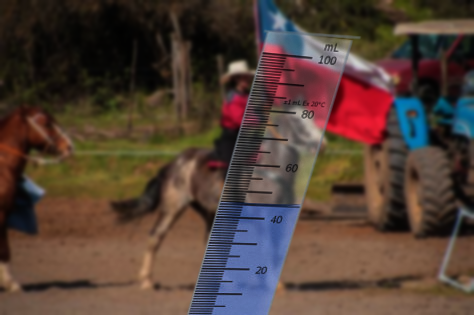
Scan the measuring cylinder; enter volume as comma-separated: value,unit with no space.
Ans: 45,mL
